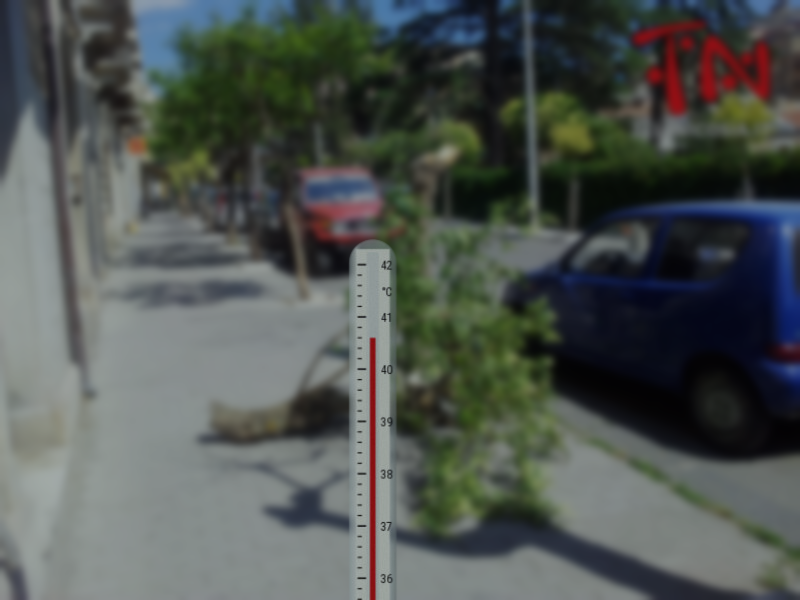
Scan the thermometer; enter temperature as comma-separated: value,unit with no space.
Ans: 40.6,°C
